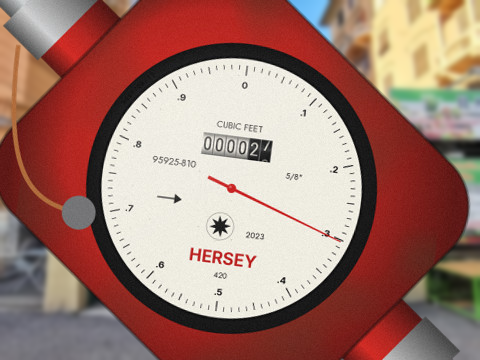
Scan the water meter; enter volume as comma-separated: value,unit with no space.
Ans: 27.30,ft³
